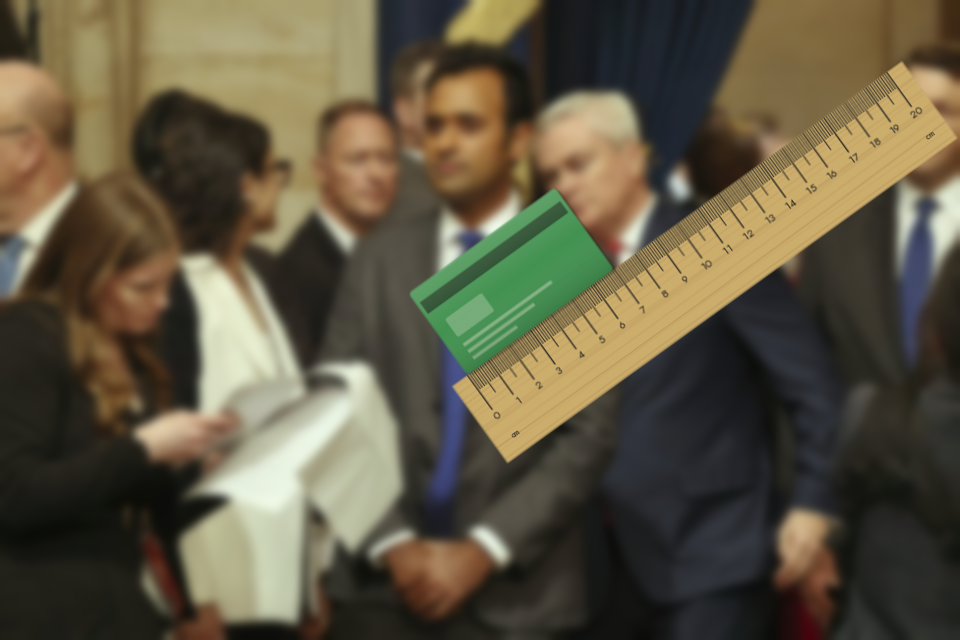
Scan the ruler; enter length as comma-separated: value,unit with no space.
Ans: 7,cm
